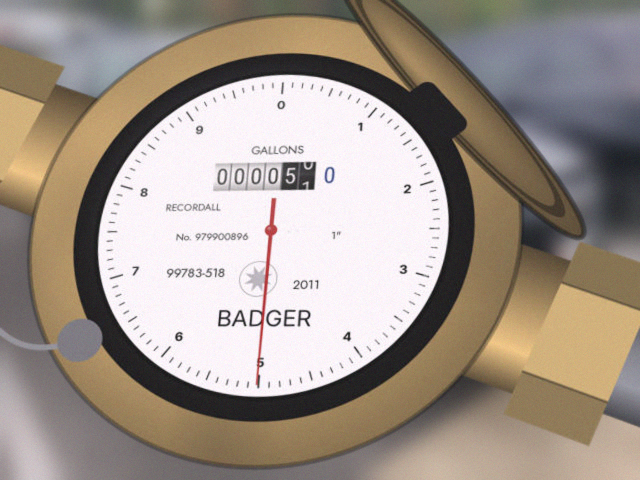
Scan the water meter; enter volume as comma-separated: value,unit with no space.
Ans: 505.0,gal
